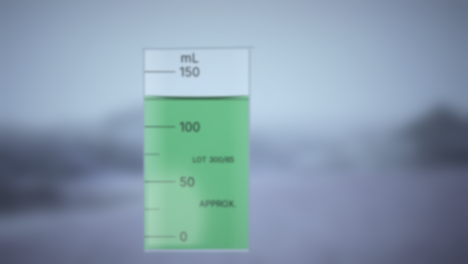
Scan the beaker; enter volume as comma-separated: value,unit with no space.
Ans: 125,mL
